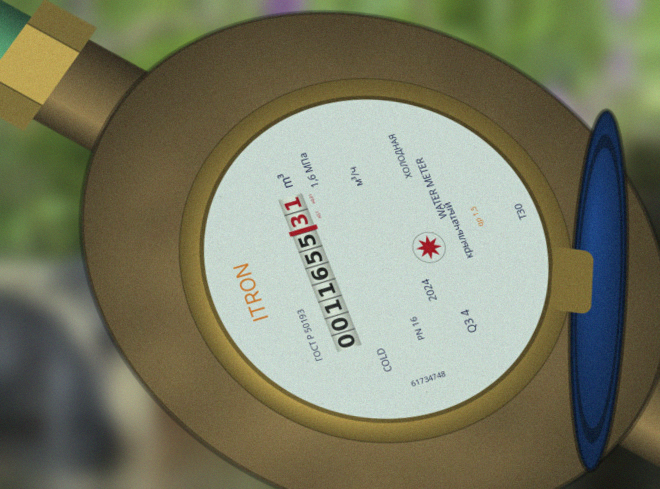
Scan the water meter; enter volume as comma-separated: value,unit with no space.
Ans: 11655.31,m³
